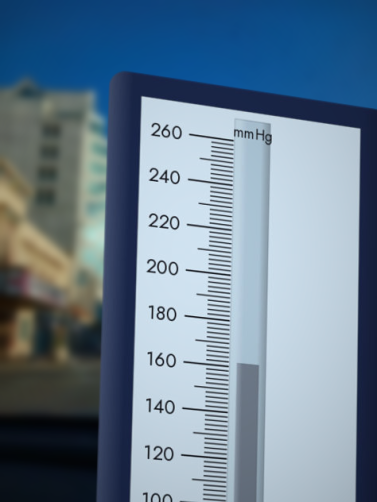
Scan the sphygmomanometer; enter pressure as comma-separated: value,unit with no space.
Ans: 162,mmHg
